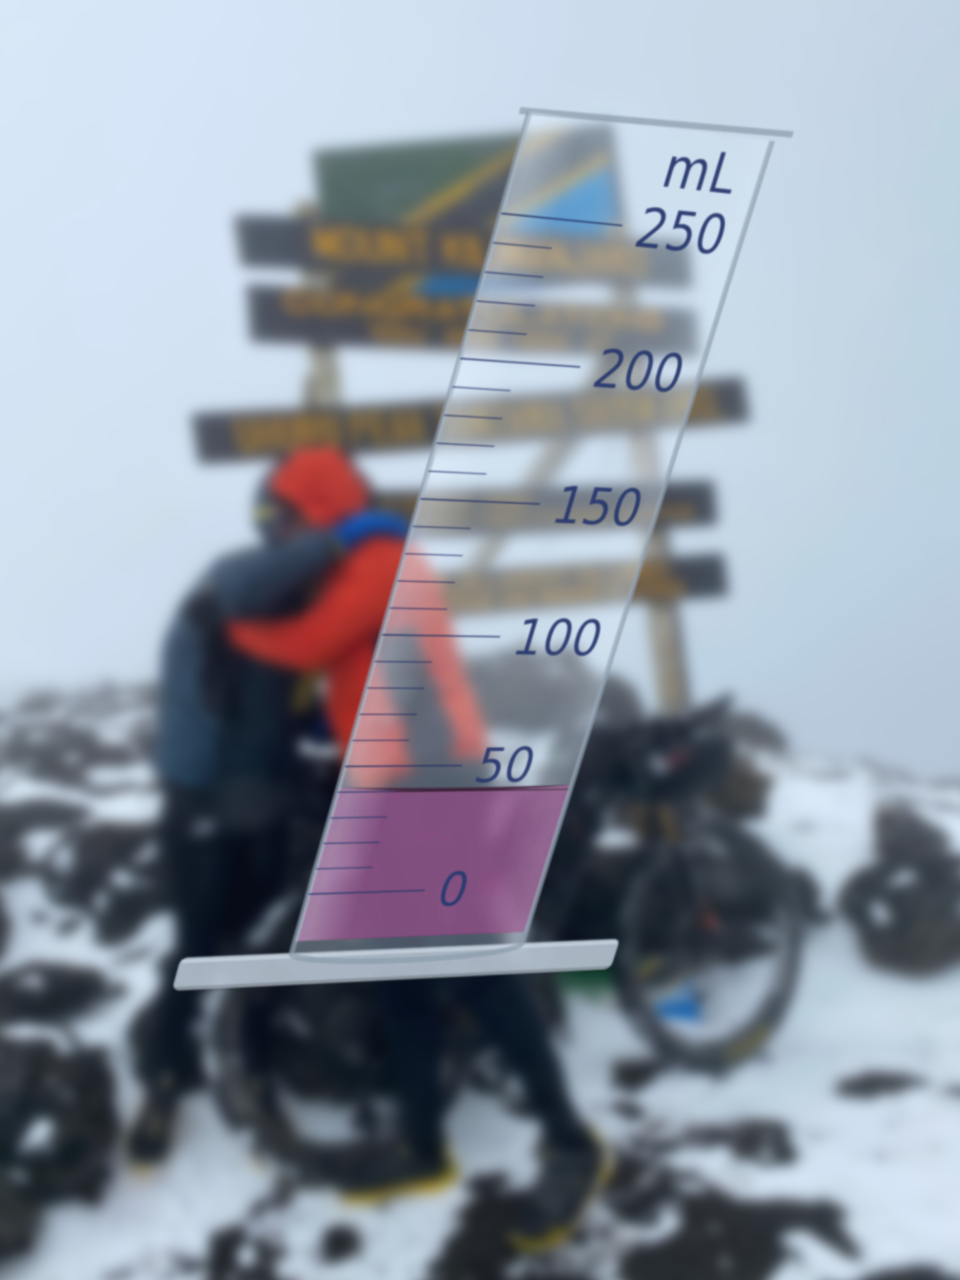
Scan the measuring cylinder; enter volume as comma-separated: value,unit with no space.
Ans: 40,mL
